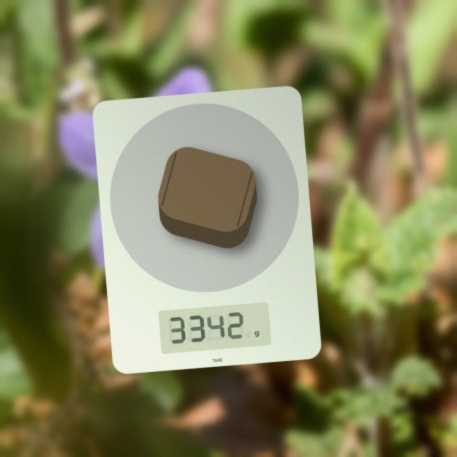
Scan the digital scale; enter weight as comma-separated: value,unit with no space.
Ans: 3342,g
